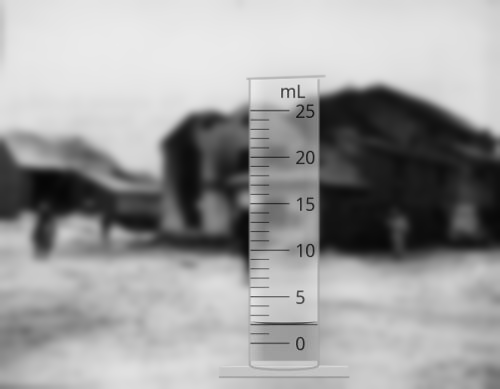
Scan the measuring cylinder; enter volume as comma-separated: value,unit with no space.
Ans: 2,mL
